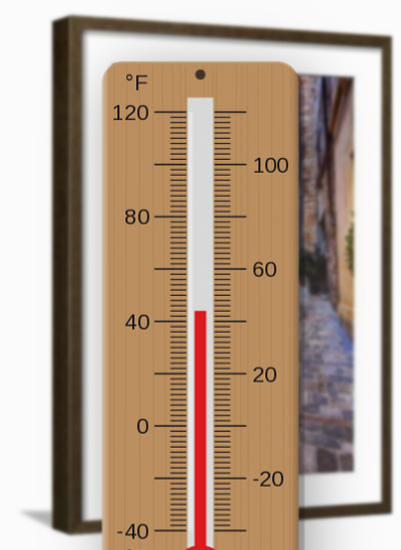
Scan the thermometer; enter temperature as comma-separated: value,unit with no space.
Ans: 44,°F
